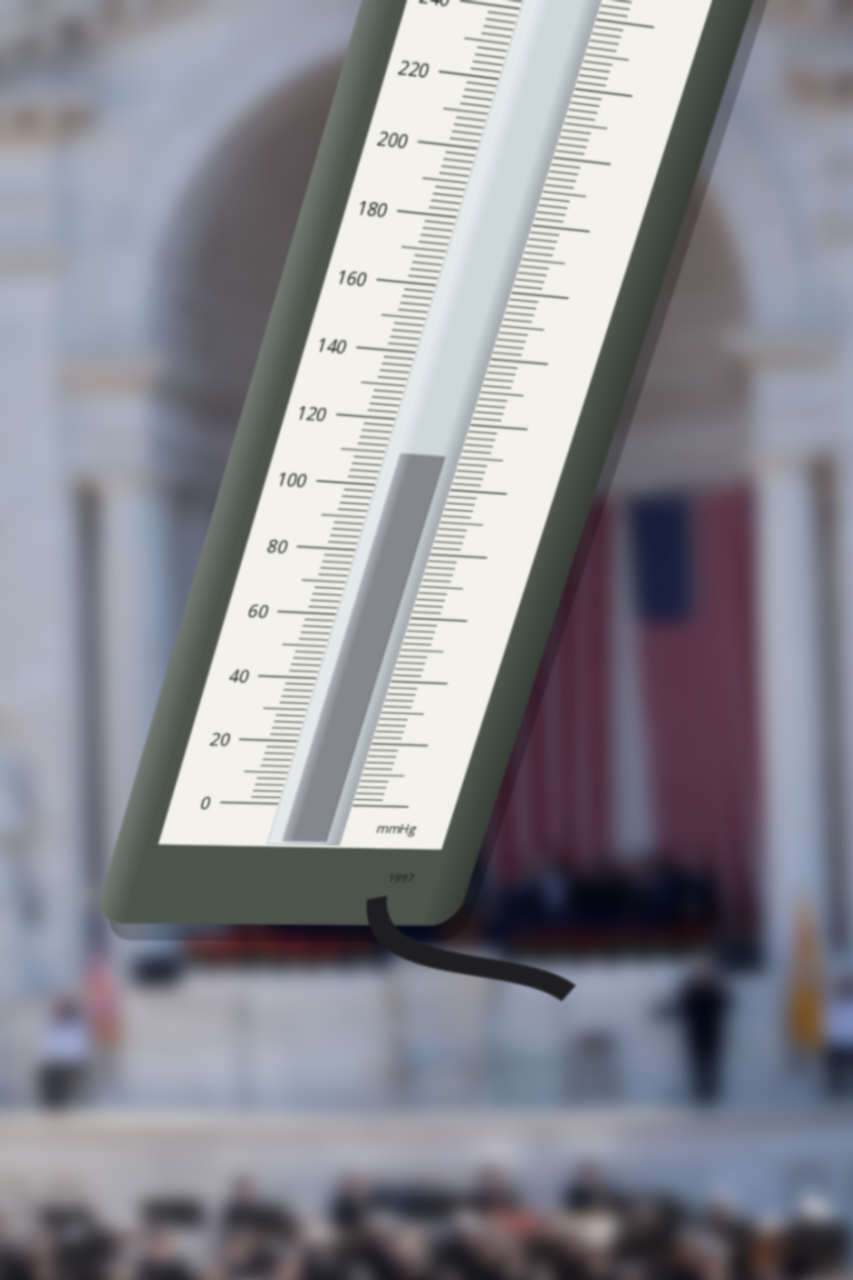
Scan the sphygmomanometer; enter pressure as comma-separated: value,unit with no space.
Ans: 110,mmHg
